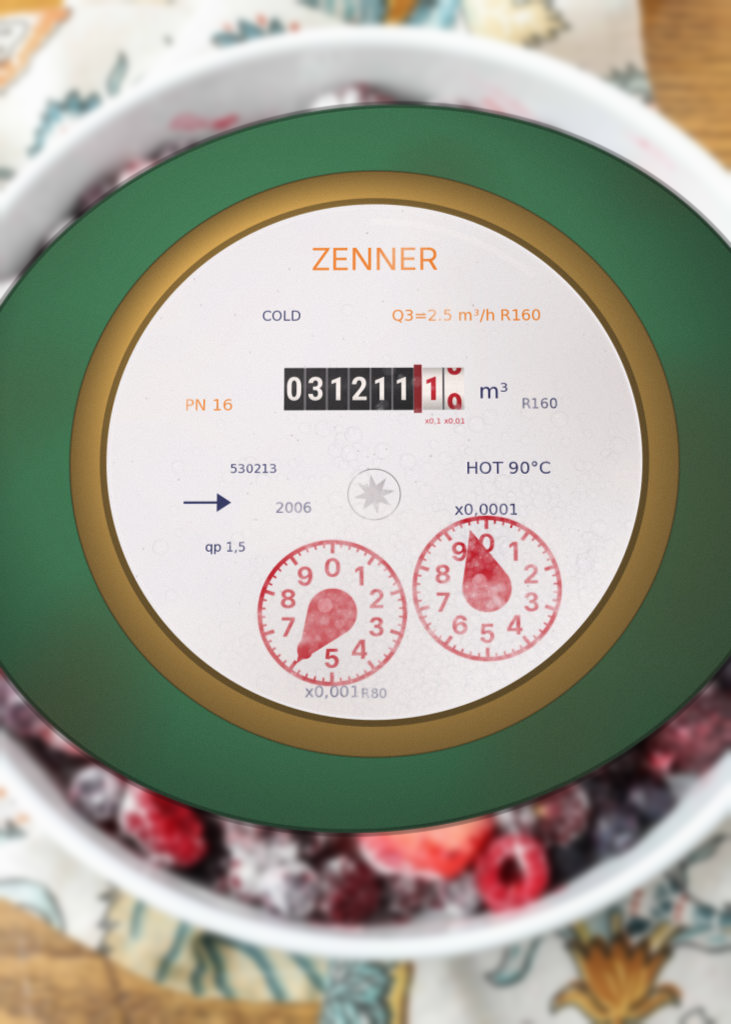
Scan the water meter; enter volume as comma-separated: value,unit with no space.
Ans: 31211.1859,m³
